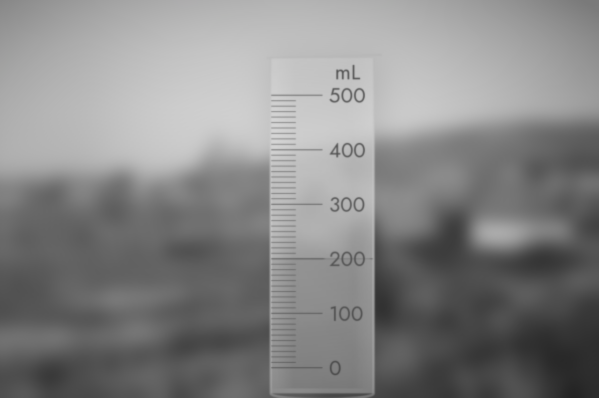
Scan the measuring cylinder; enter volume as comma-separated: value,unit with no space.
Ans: 200,mL
